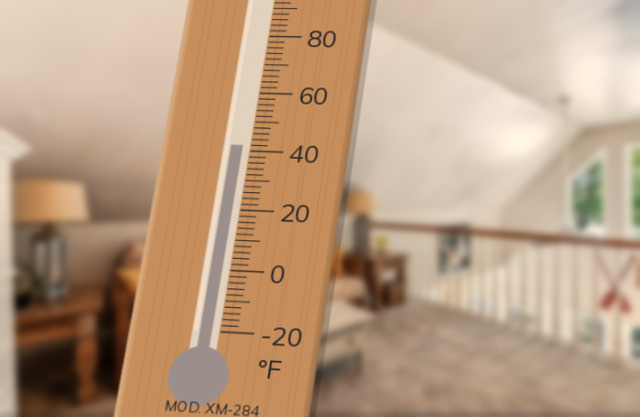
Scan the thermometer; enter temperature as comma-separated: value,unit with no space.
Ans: 42,°F
